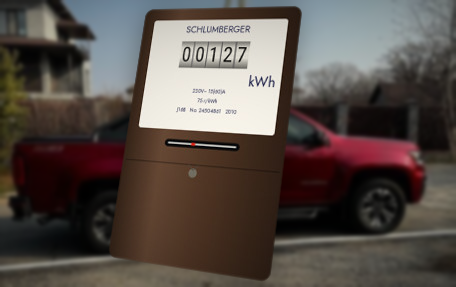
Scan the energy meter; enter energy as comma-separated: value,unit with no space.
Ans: 127,kWh
